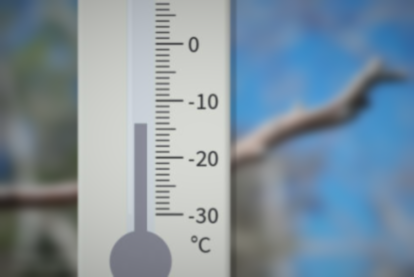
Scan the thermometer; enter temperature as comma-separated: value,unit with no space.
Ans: -14,°C
